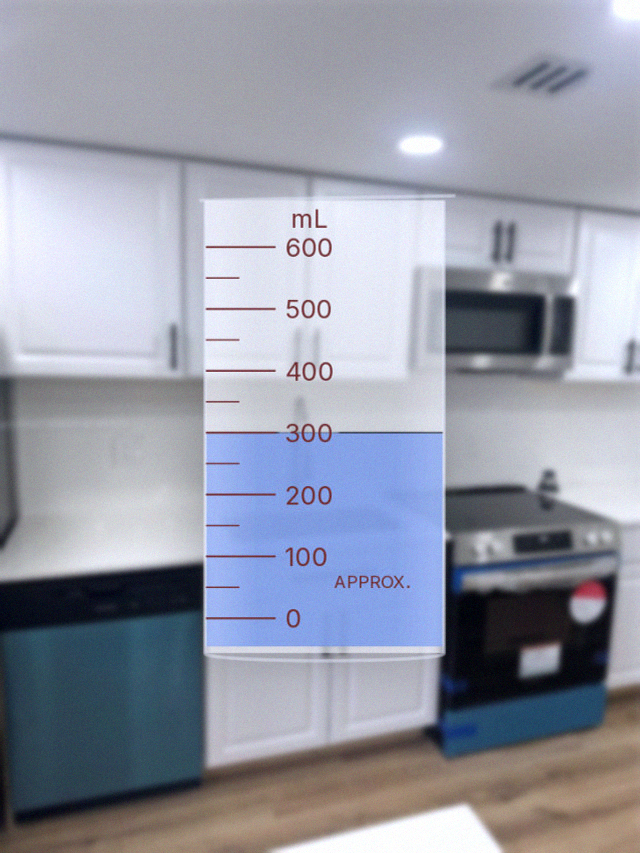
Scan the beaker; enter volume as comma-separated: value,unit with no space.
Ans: 300,mL
